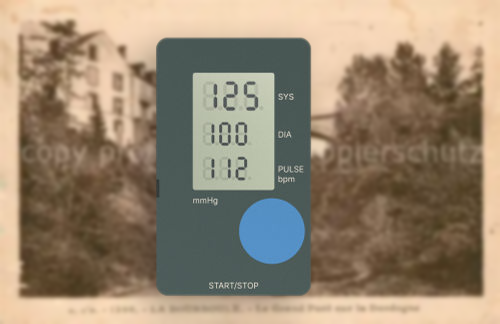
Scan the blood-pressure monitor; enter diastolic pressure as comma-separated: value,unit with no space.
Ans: 100,mmHg
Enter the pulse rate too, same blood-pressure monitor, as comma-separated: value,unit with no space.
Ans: 112,bpm
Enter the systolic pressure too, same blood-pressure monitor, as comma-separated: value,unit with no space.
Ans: 125,mmHg
